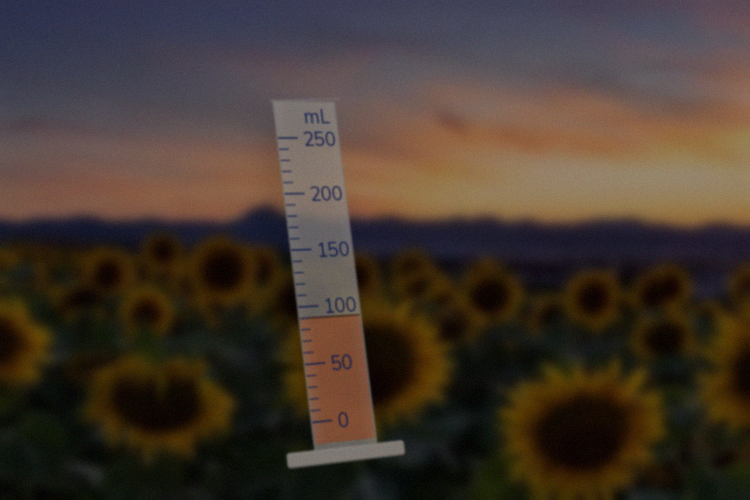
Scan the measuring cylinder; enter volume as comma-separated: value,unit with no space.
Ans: 90,mL
